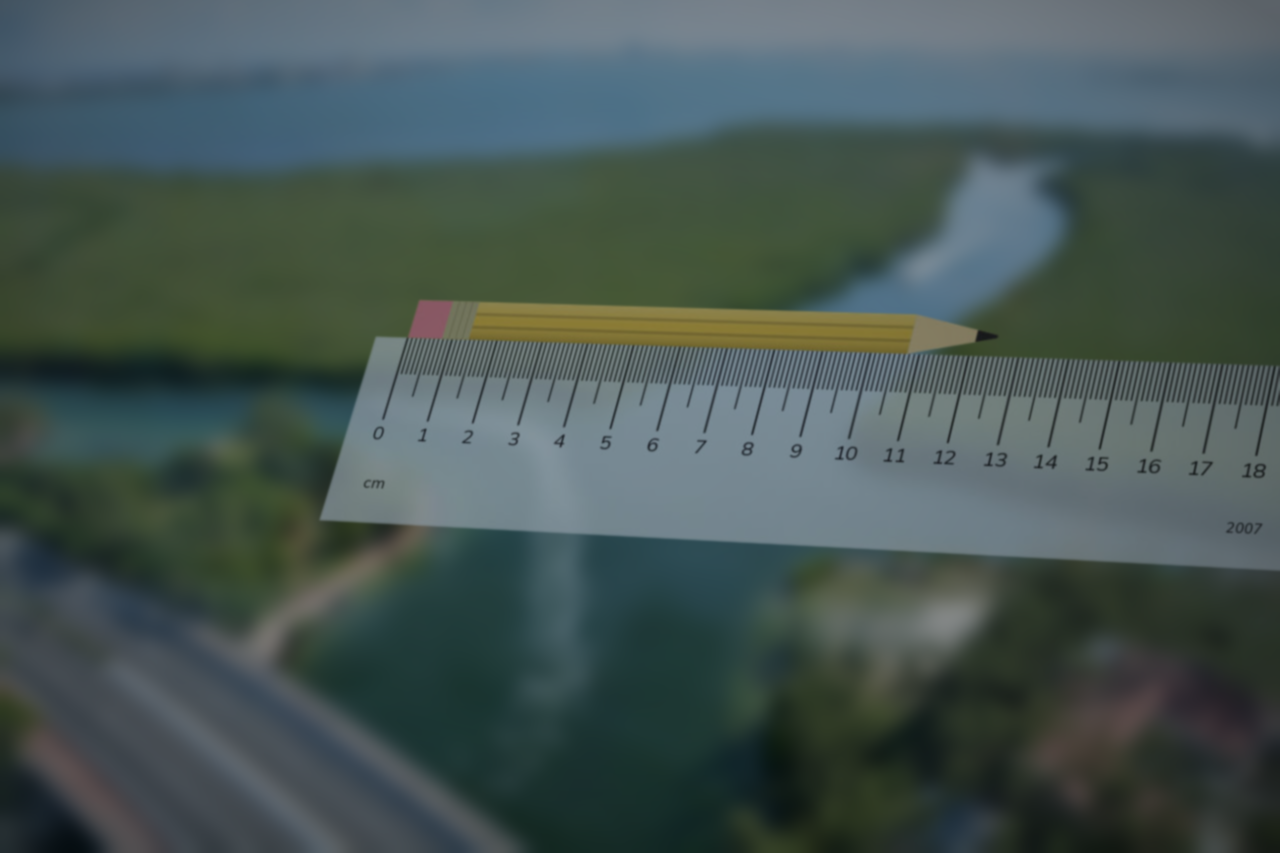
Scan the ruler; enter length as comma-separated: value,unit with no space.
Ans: 12.5,cm
